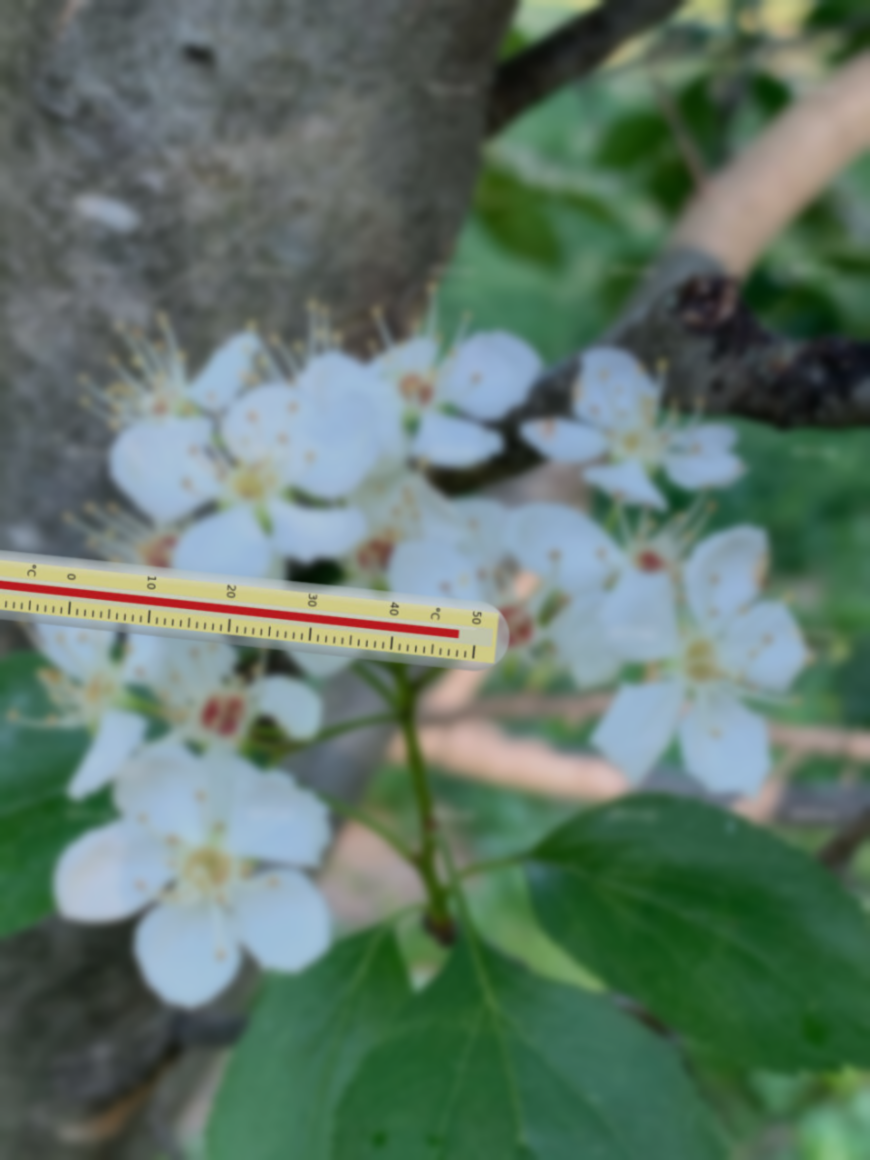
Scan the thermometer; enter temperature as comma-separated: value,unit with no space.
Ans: 48,°C
